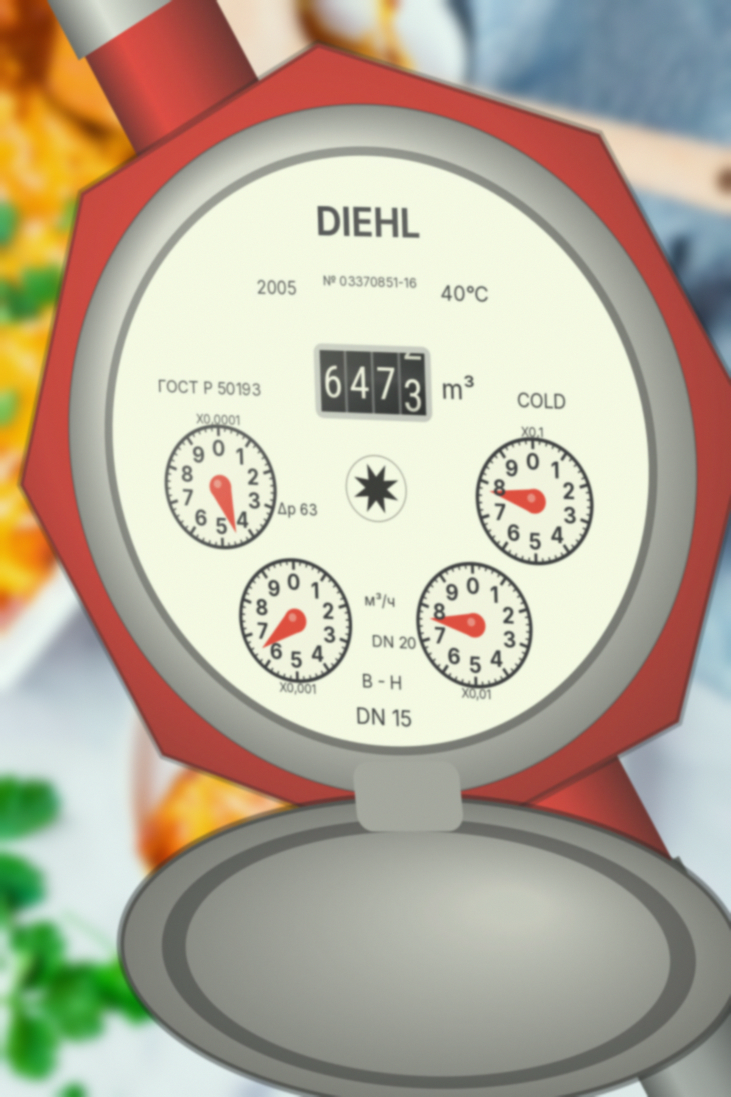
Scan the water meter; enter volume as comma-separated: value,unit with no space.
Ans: 6472.7764,m³
